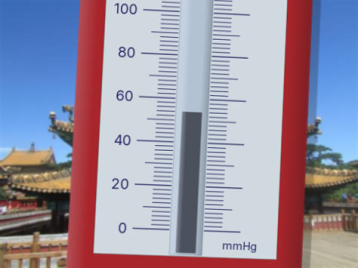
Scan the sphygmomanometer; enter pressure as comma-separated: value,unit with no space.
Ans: 54,mmHg
